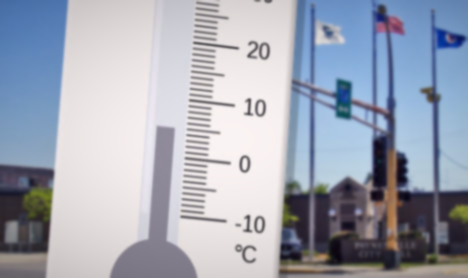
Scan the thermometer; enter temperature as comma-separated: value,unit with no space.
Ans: 5,°C
